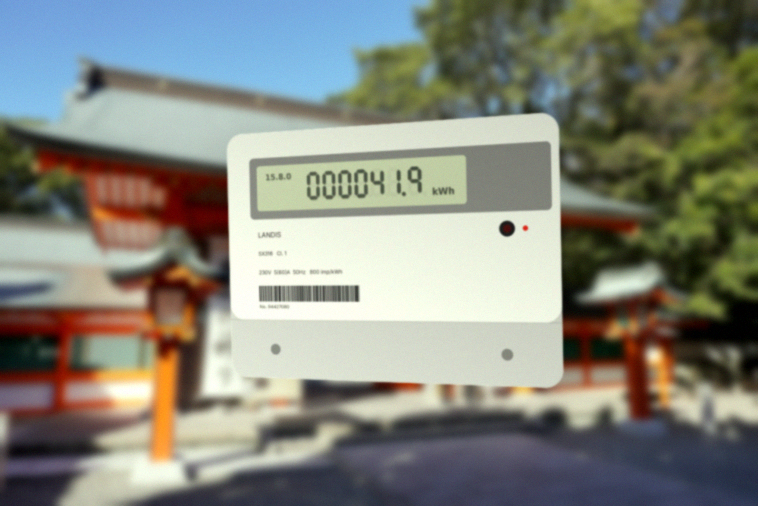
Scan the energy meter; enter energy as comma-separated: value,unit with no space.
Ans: 41.9,kWh
